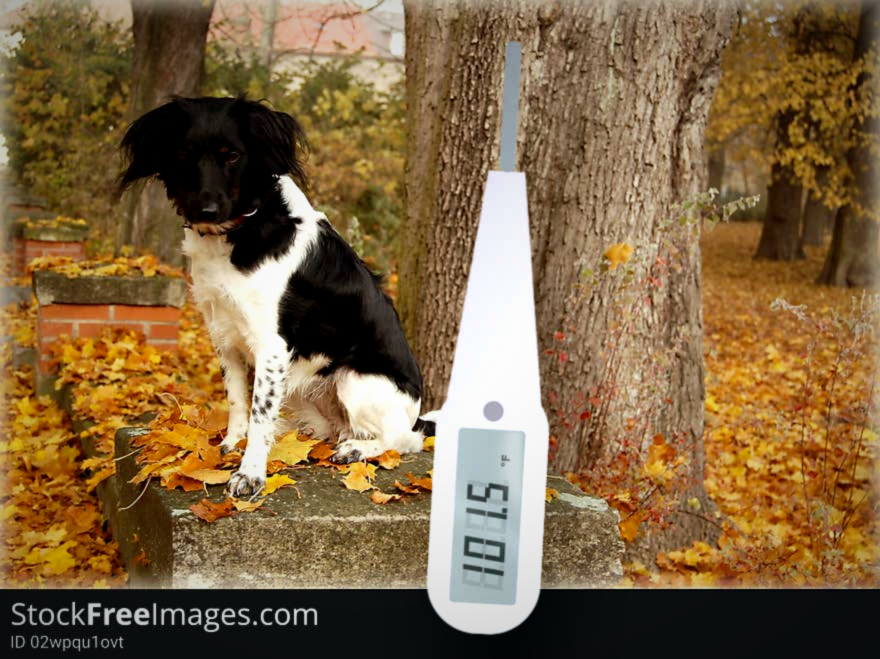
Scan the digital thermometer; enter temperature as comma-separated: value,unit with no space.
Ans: 101.5,°F
